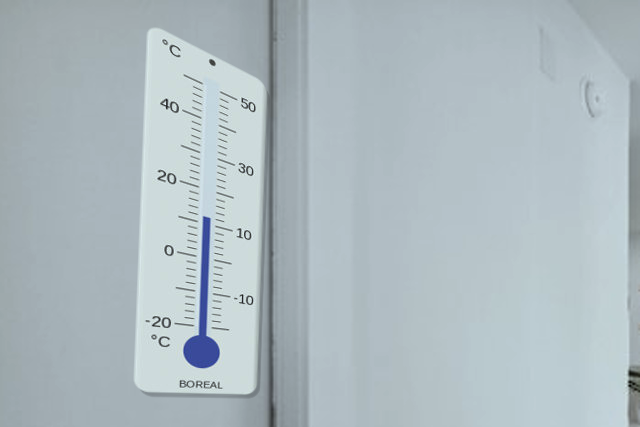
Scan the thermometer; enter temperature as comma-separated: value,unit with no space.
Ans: 12,°C
